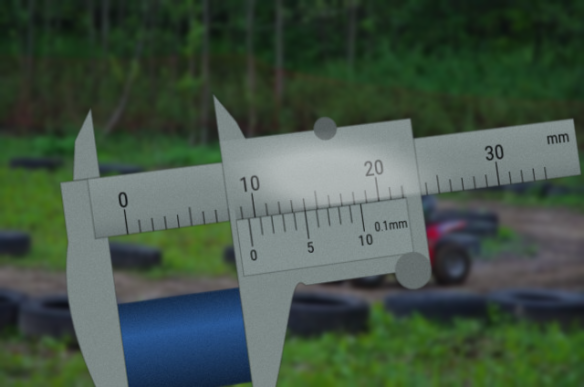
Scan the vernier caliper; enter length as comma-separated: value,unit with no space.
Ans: 9.5,mm
